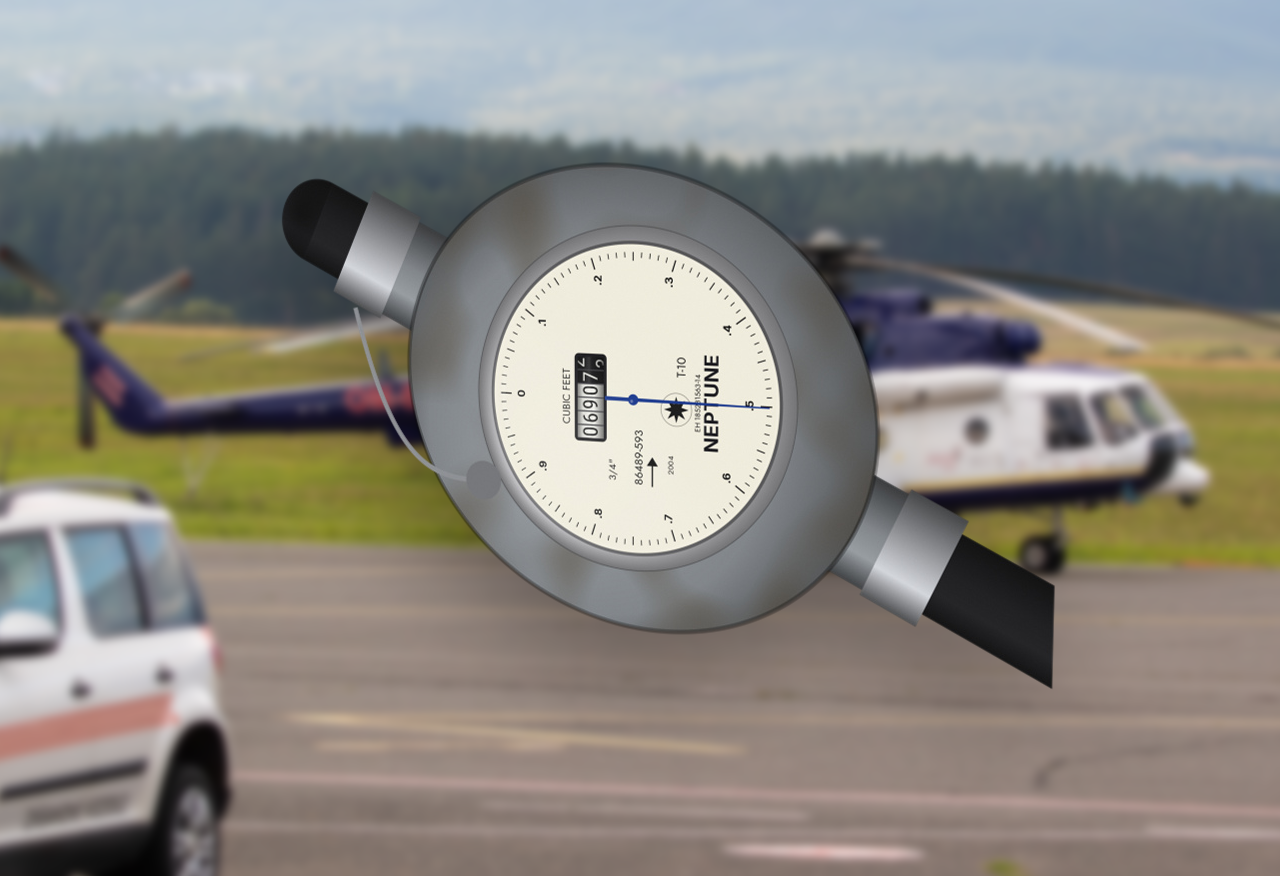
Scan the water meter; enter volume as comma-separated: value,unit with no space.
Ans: 69072.50,ft³
